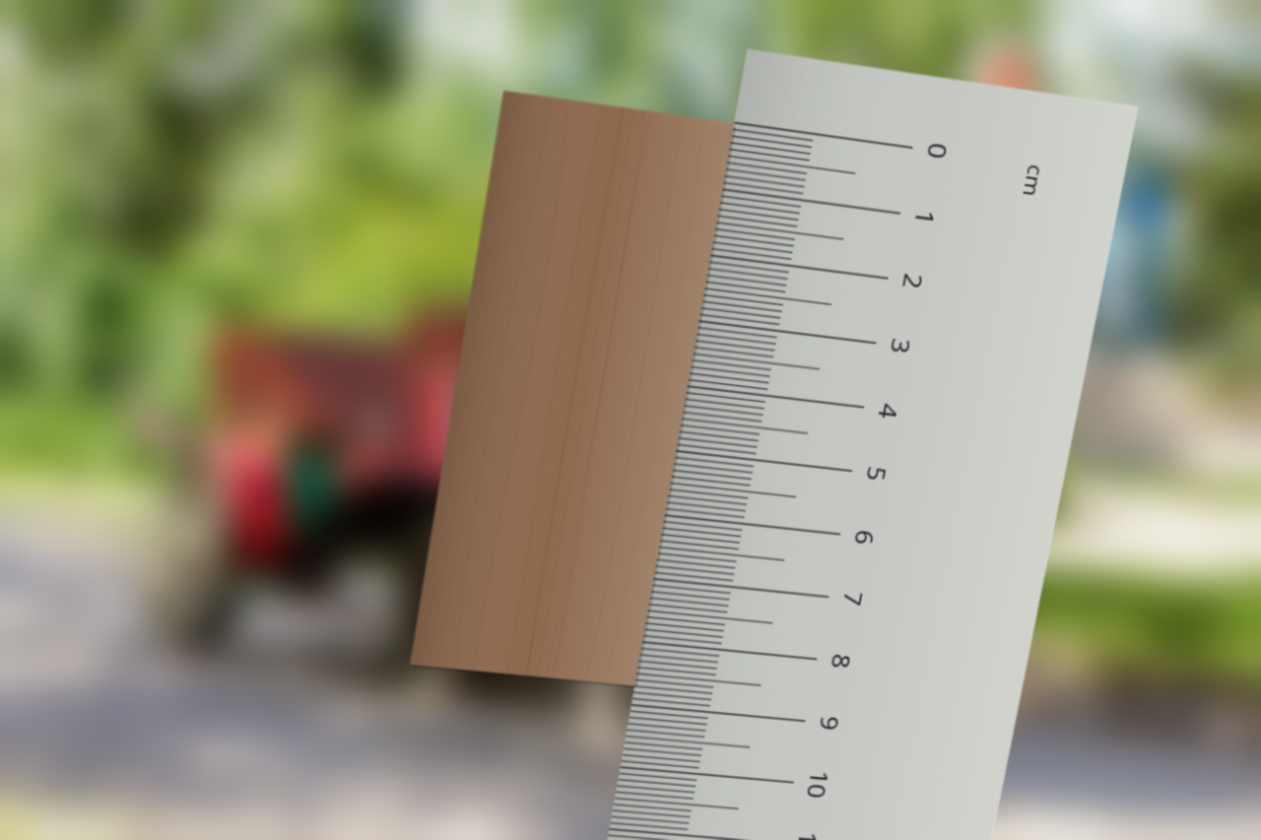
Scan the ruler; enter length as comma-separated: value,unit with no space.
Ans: 8.7,cm
